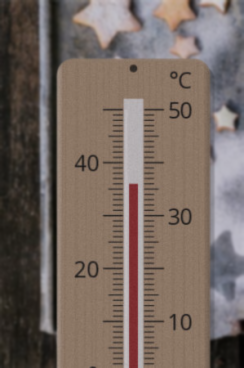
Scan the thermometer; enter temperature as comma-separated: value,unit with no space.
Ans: 36,°C
